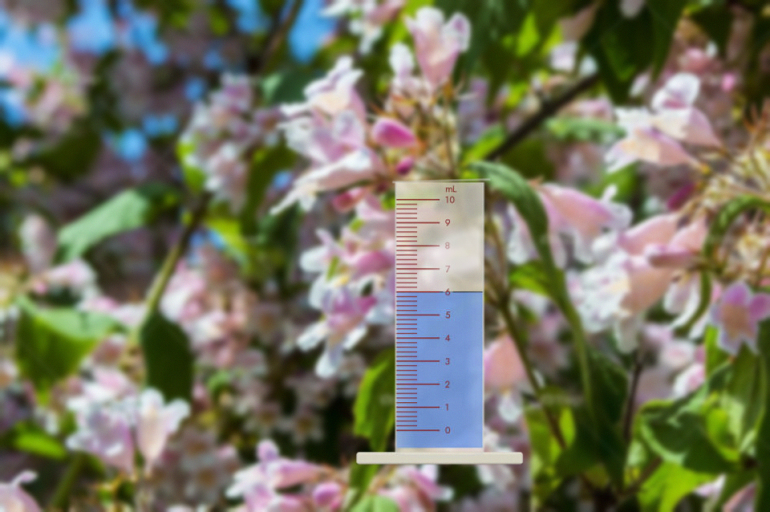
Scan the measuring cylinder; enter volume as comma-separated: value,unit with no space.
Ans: 6,mL
